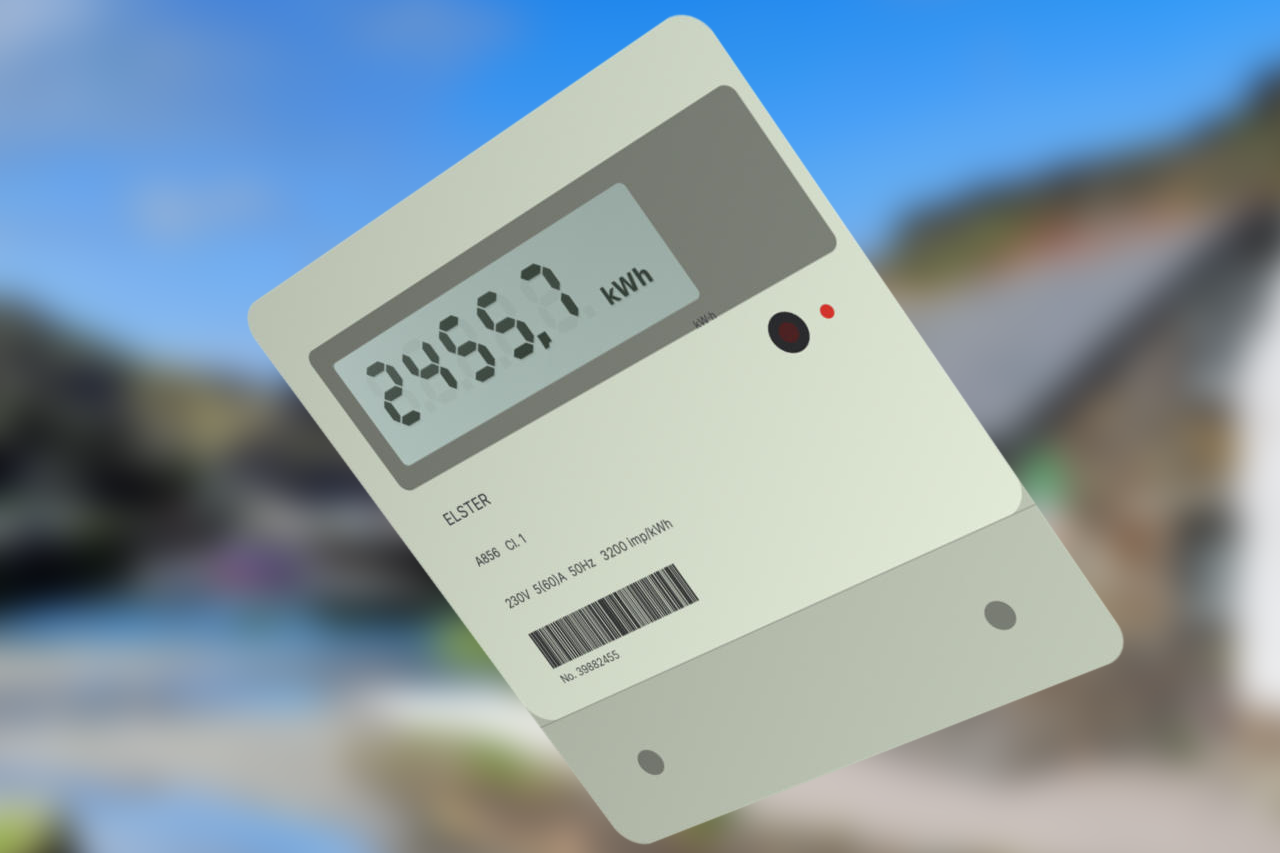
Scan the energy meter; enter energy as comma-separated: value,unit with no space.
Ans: 2455.7,kWh
